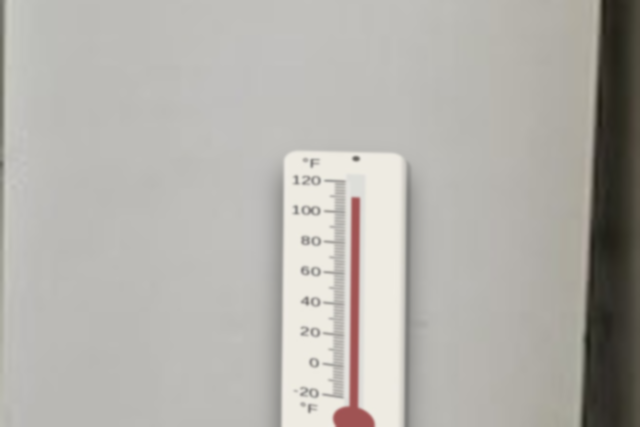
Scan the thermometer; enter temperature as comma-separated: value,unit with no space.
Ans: 110,°F
